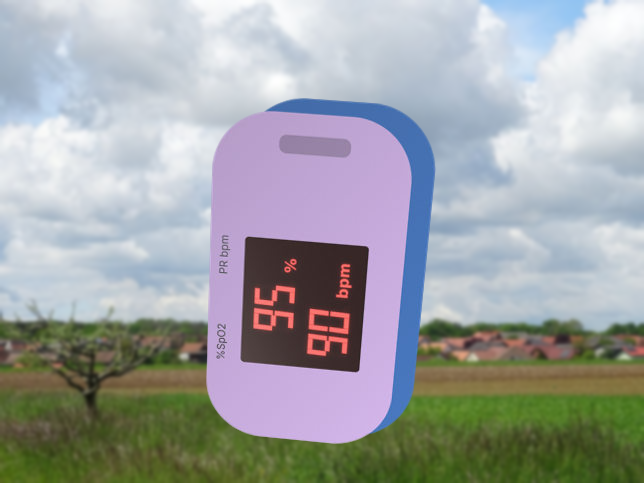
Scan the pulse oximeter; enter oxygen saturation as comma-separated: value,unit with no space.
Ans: 95,%
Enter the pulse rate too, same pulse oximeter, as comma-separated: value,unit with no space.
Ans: 90,bpm
